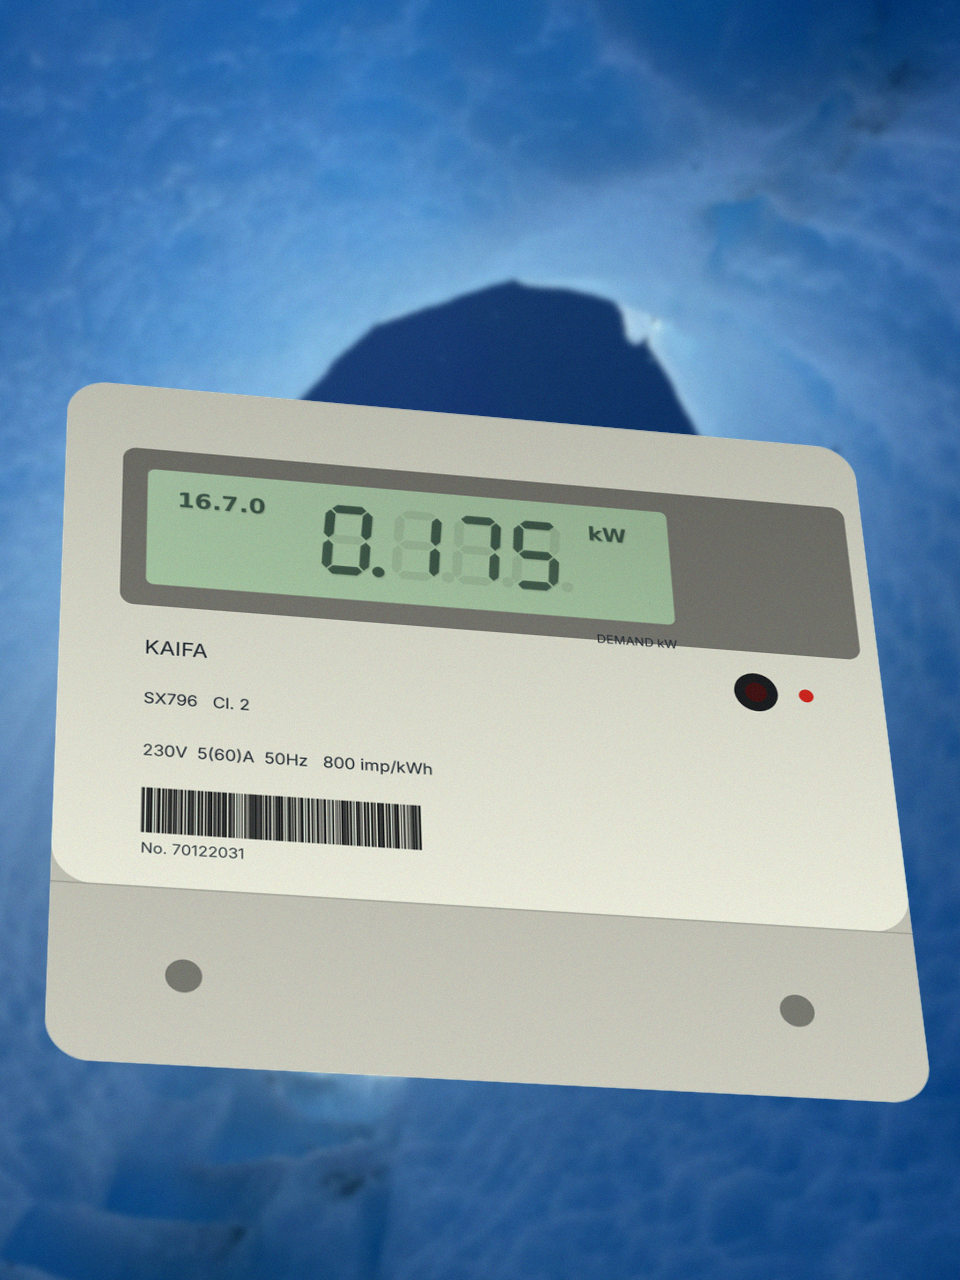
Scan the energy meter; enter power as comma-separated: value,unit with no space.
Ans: 0.175,kW
